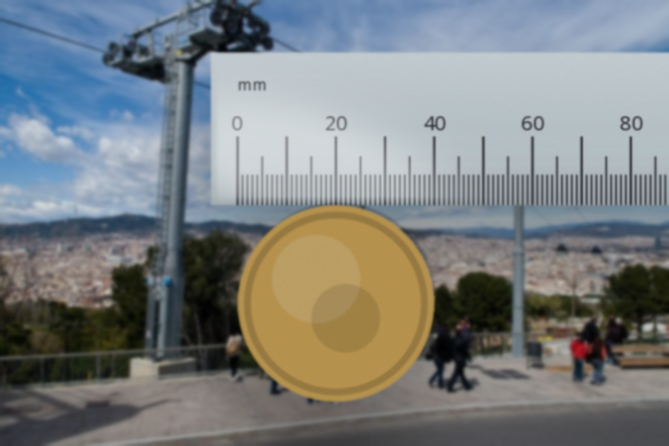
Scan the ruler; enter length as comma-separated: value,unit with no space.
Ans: 40,mm
